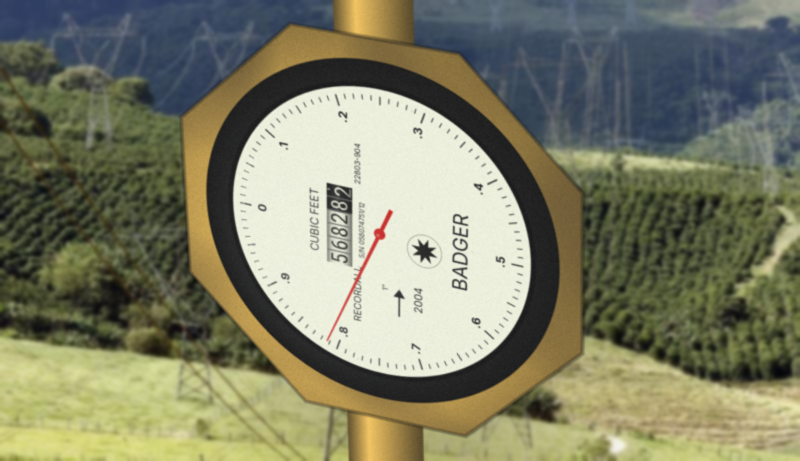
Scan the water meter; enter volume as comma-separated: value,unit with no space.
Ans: 568281.81,ft³
